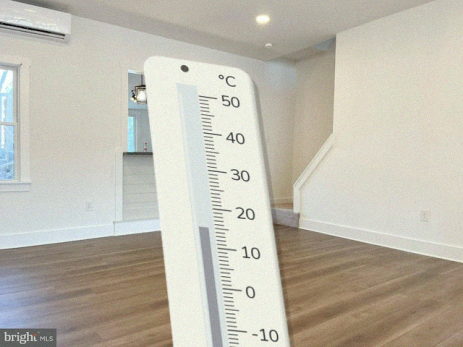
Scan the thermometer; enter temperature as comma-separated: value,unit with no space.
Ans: 15,°C
